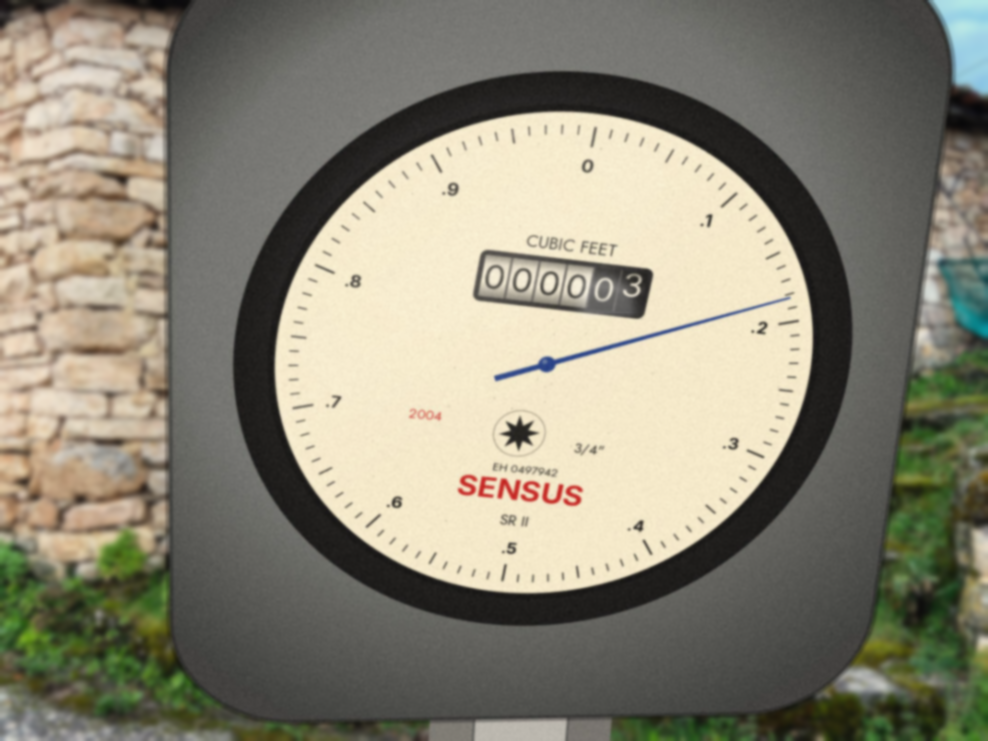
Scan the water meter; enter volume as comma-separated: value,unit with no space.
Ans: 3.18,ft³
